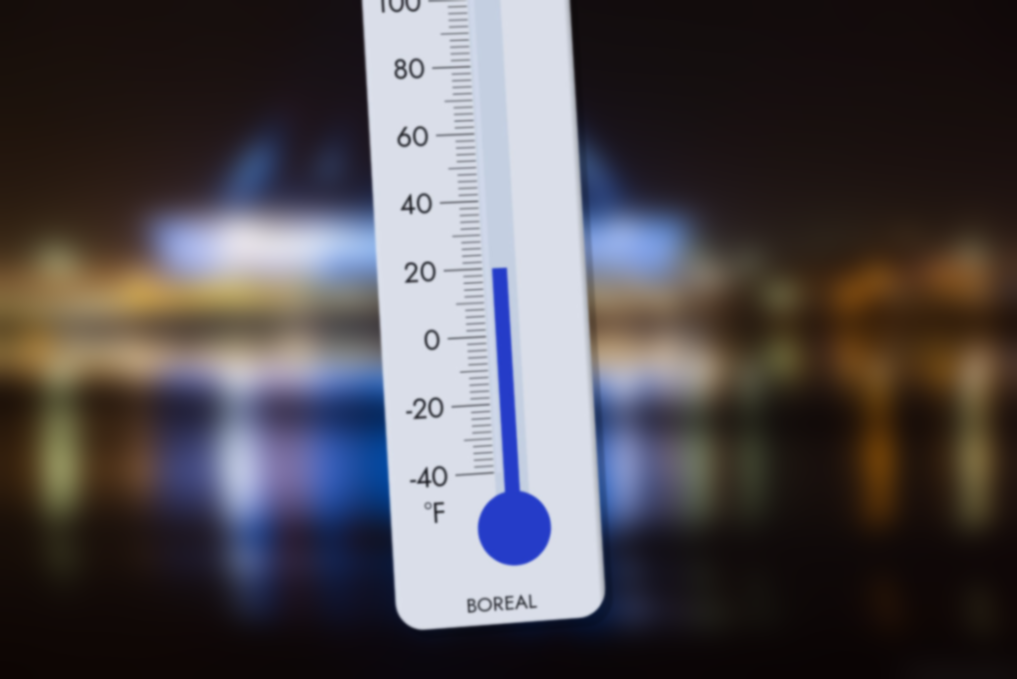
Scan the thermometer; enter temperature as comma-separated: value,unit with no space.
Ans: 20,°F
